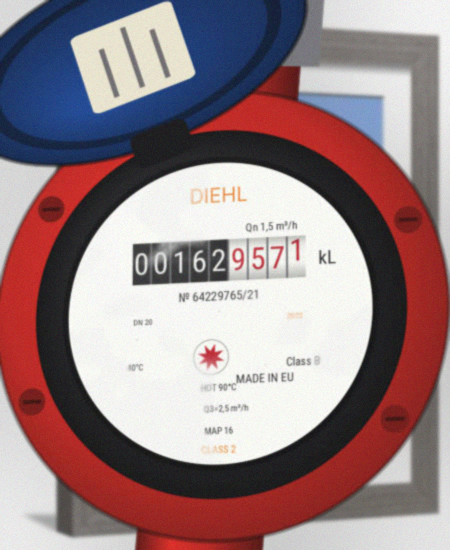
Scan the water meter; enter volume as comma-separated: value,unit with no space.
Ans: 162.9571,kL
